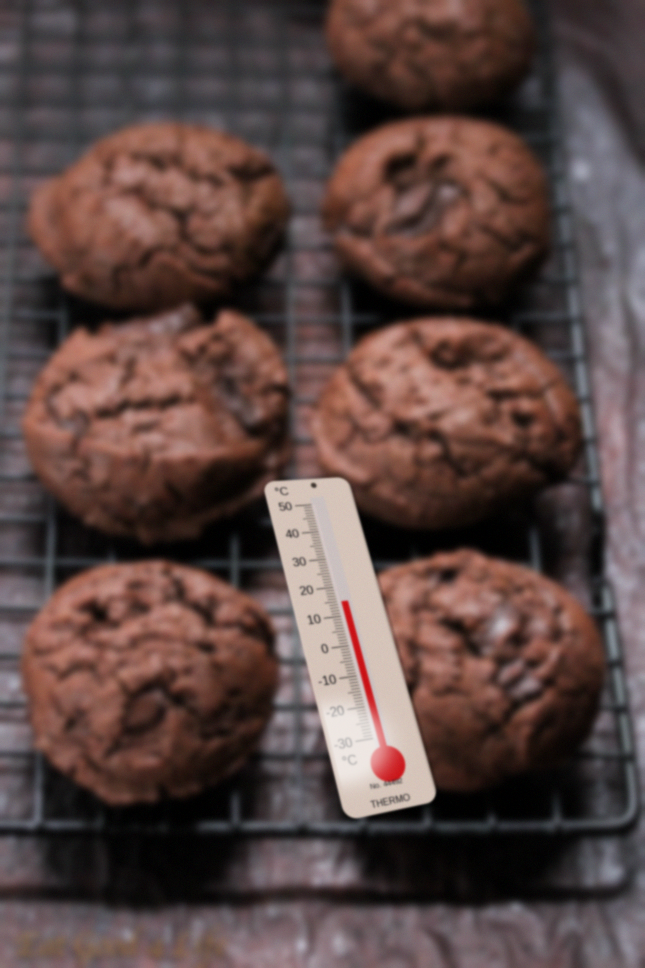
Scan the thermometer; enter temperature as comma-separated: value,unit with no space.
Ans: 15,°C
